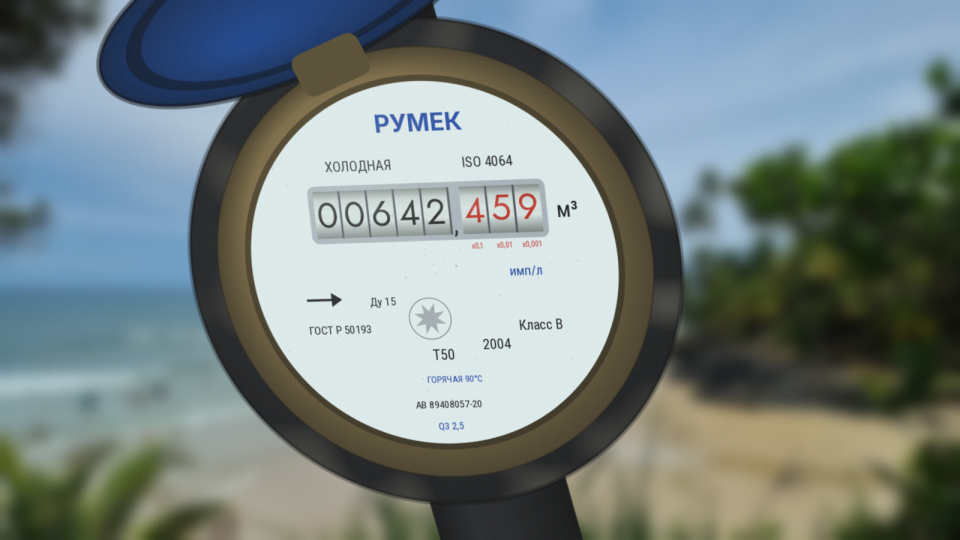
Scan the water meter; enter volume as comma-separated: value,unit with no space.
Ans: 642.459,m³
